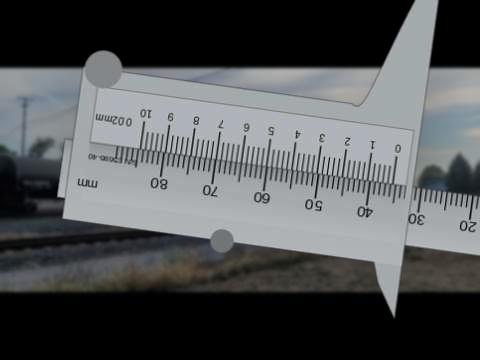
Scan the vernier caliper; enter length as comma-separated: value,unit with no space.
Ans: 35.6,mm
